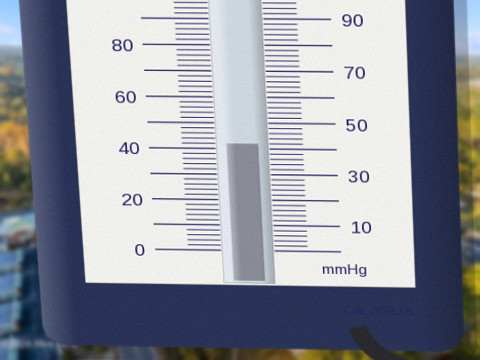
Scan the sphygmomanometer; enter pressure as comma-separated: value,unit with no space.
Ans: 42,mmHg
